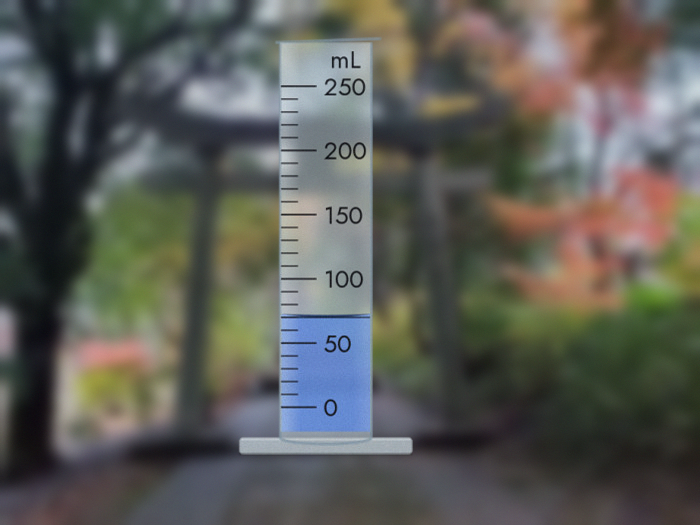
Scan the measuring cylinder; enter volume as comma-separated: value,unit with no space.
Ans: 70,mL
